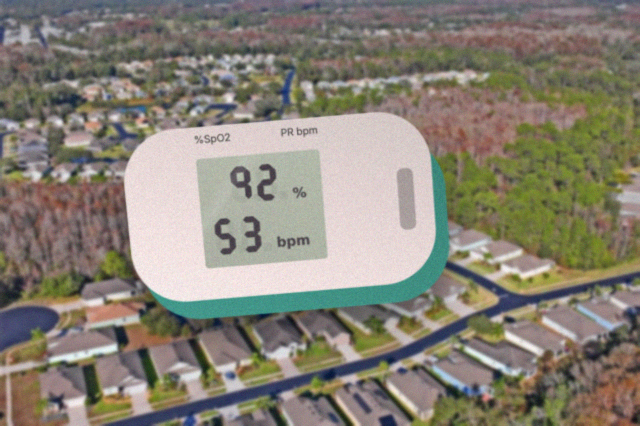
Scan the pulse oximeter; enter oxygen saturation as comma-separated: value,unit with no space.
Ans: 92,%
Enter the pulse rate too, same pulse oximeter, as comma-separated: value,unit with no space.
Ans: 53,bpm
